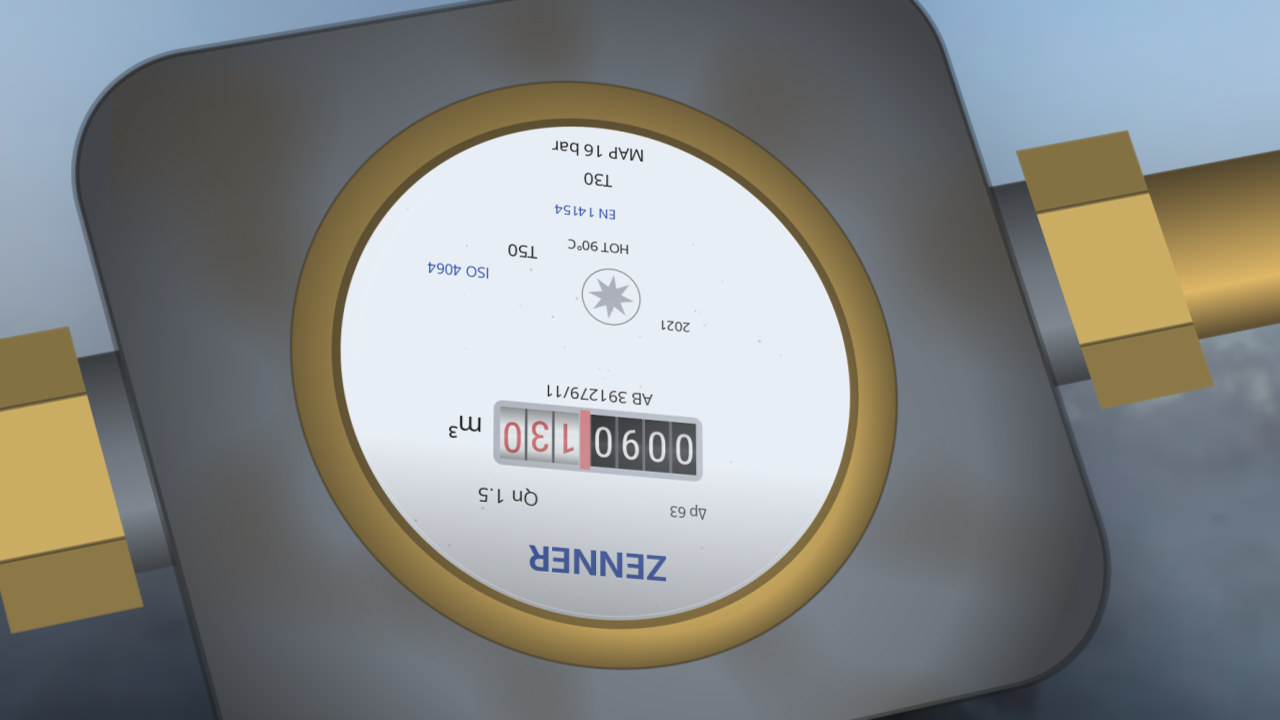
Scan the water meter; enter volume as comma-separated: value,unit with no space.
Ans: 90.130,m³
